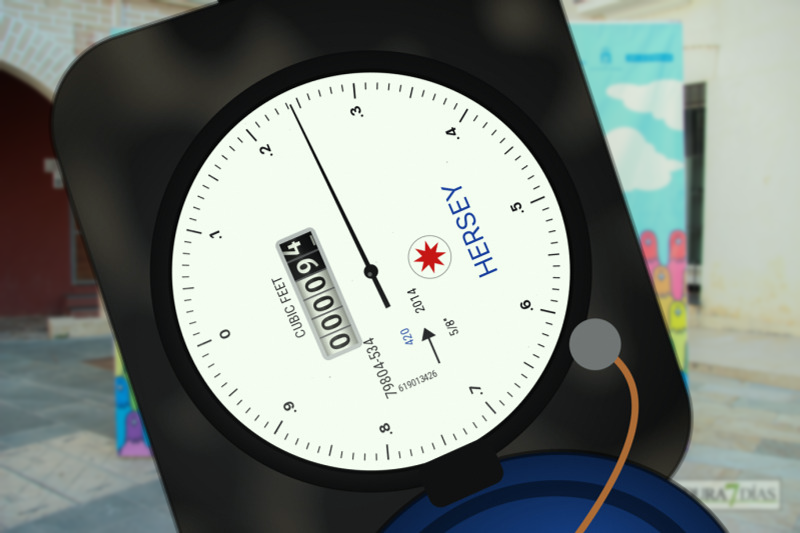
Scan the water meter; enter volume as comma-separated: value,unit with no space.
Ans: 94.24,ft³
